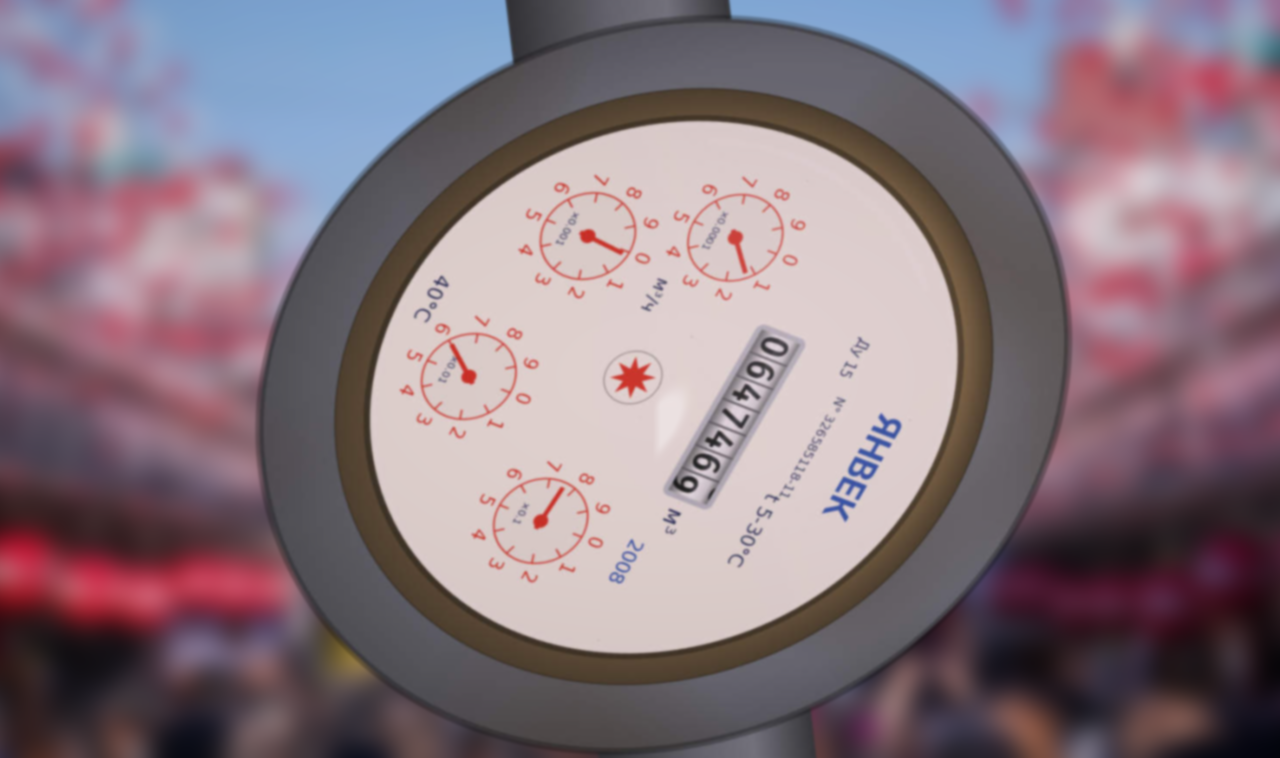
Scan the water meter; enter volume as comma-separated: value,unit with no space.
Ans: 647468.7601,m³
